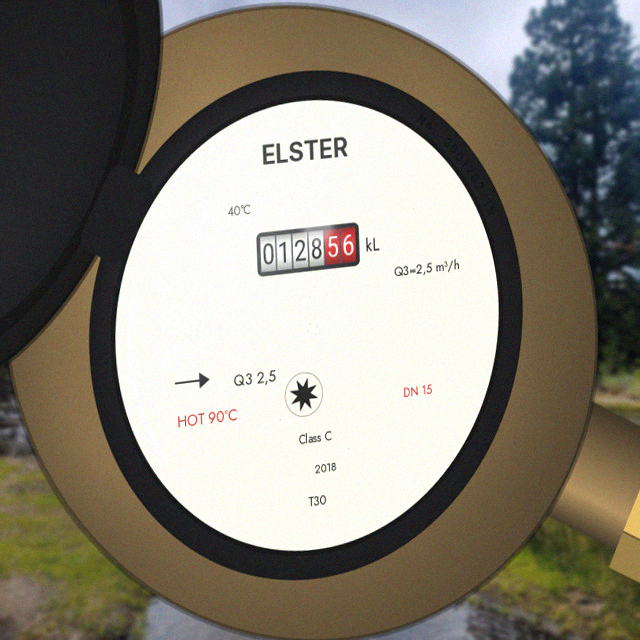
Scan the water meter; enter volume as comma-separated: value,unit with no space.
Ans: 128.56,kL
